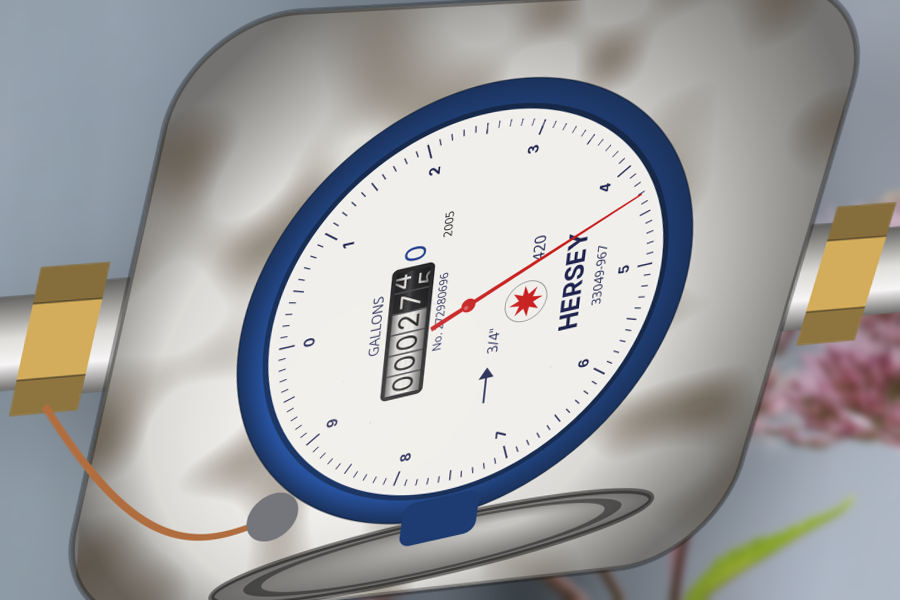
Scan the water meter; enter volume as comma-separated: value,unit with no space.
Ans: 2744.3,gal
